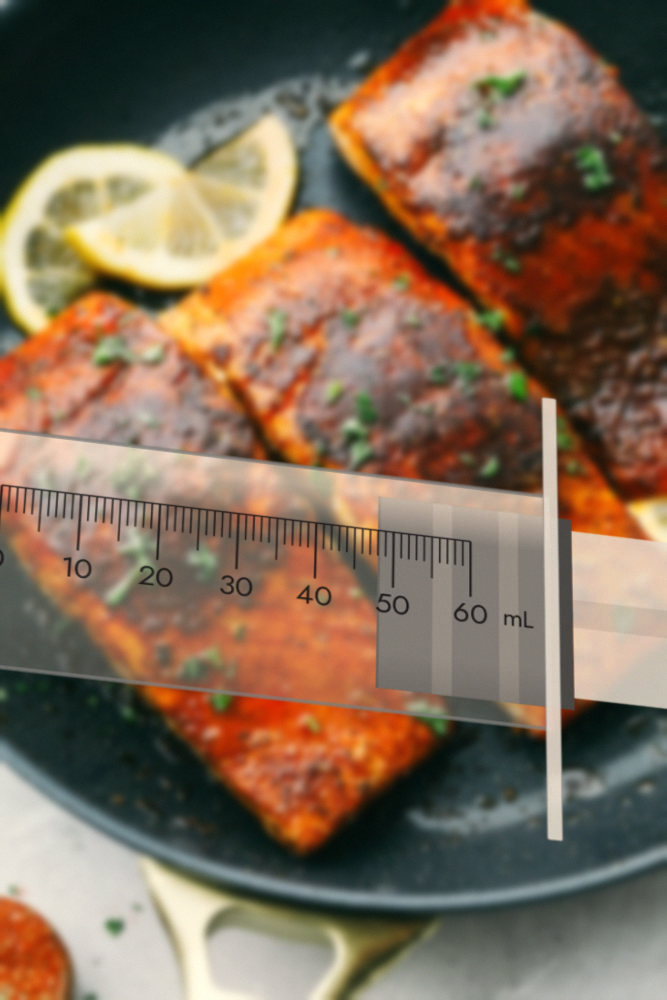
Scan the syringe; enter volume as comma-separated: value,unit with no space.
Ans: 48,mL
